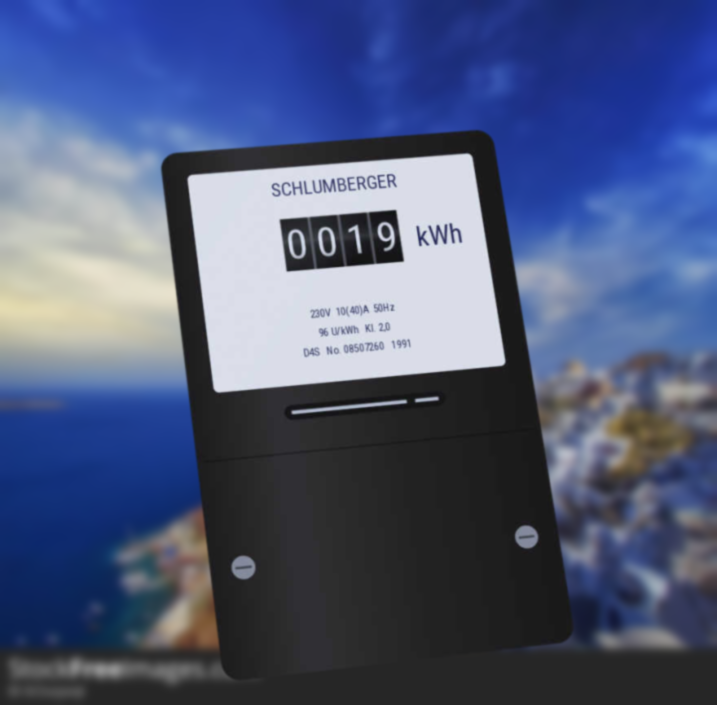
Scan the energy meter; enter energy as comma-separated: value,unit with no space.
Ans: 19,kWh
